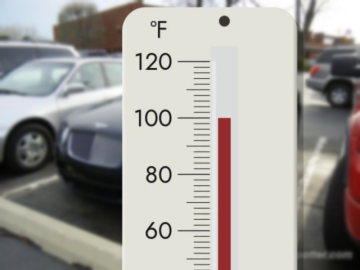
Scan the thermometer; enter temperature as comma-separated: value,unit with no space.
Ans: 100,°F
